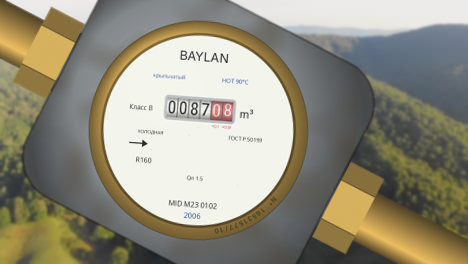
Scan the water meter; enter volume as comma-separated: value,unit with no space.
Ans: 87.08,m³
